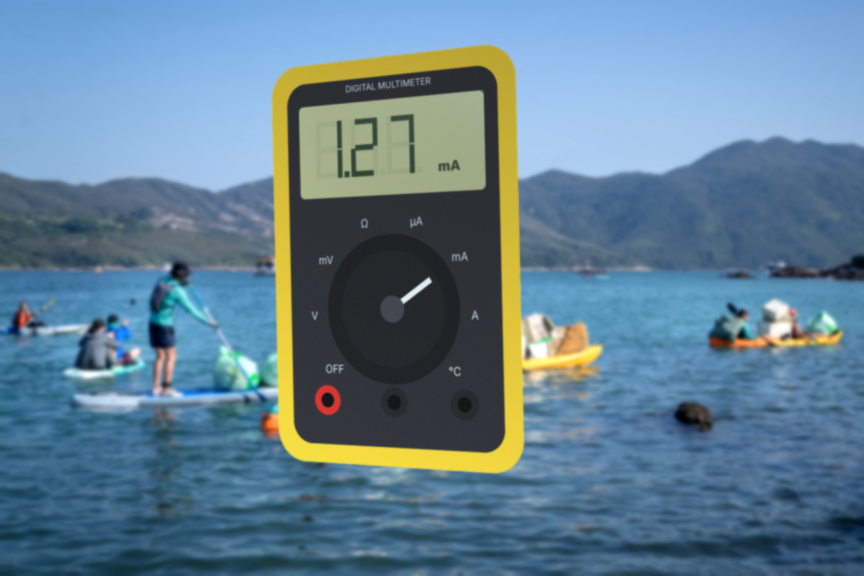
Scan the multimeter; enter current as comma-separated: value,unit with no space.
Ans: 1.27,mA
